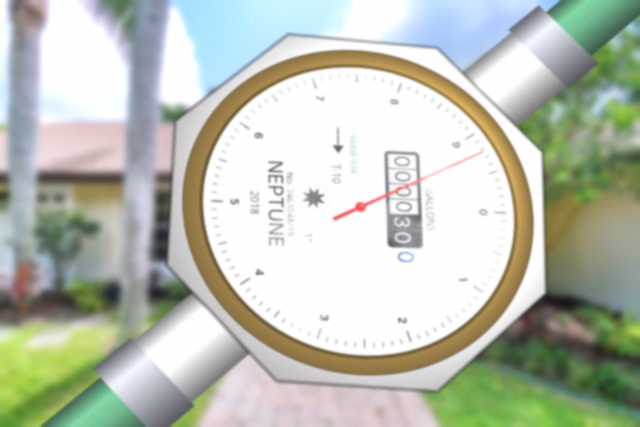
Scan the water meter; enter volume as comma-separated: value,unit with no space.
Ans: 299.2,gal
